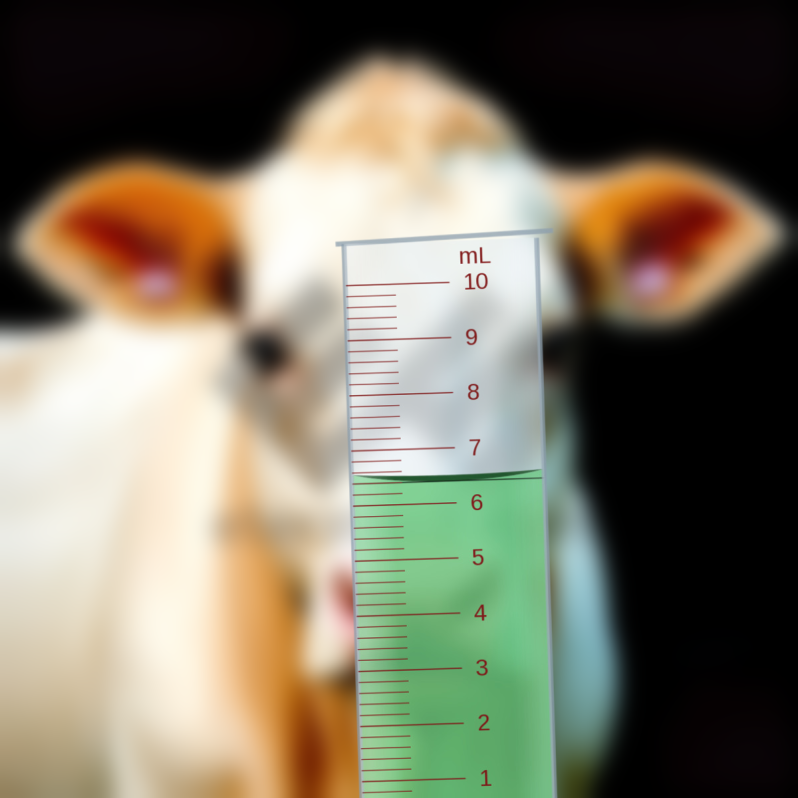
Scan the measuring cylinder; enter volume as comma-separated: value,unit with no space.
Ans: 6.4,mL
